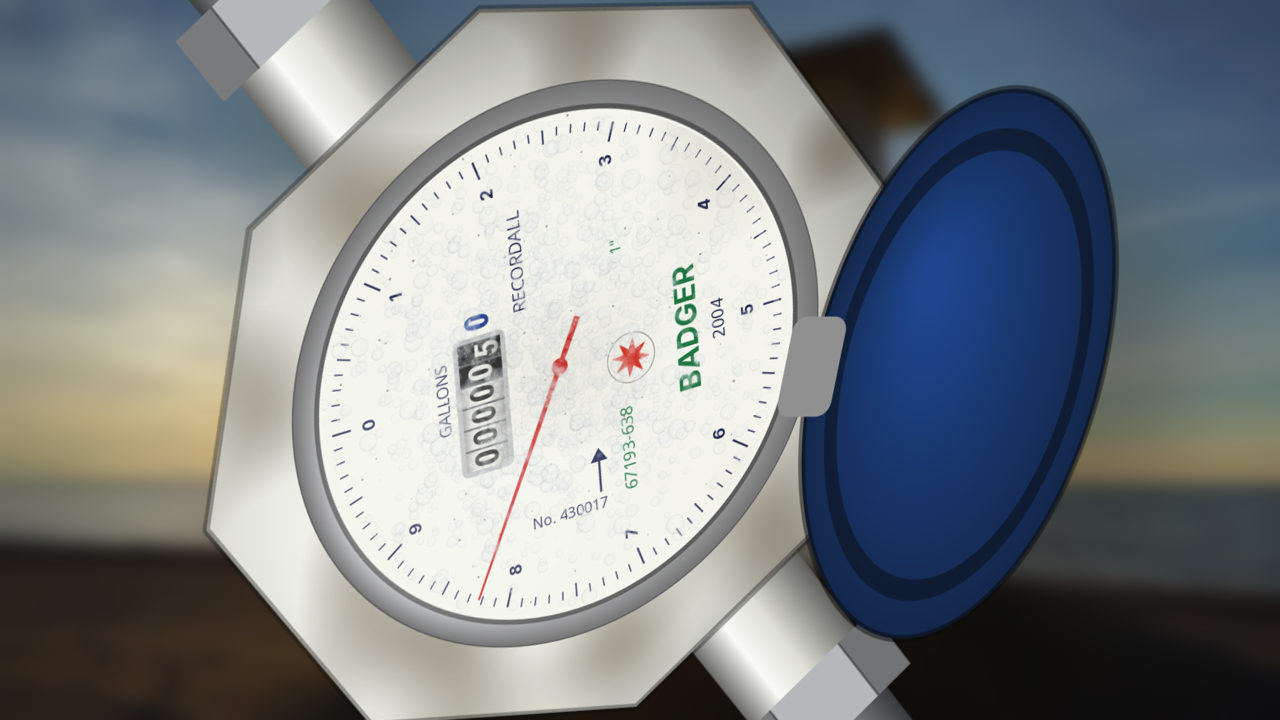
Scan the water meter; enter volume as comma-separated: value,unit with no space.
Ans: 48.2,gal
